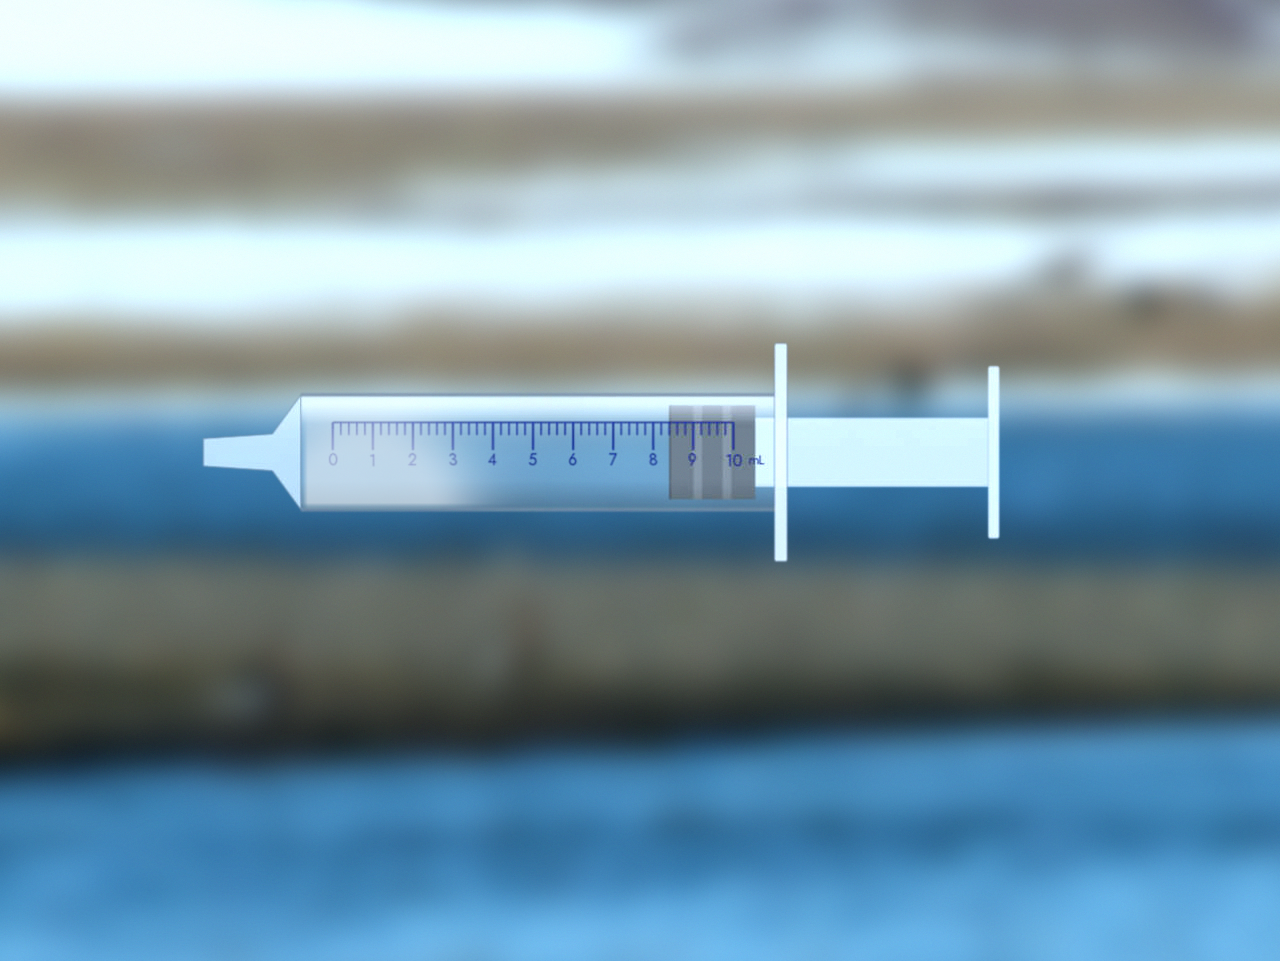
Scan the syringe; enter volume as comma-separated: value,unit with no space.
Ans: 8.4,mL
